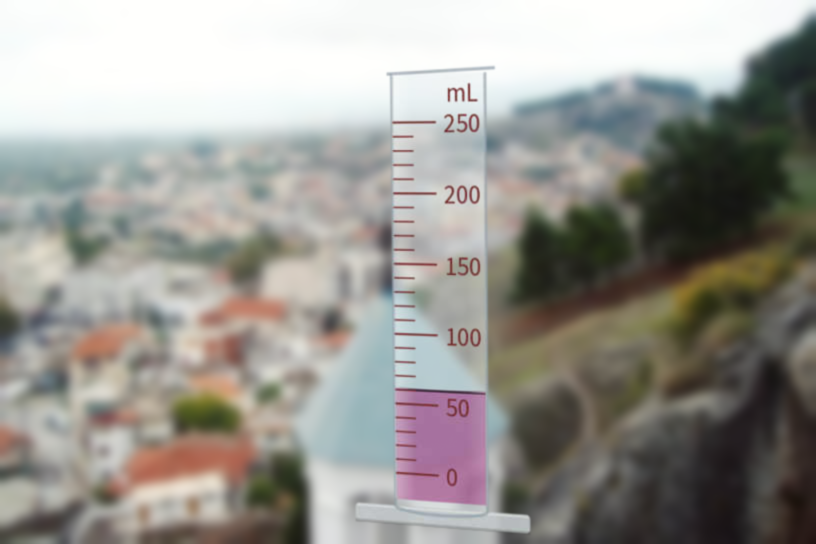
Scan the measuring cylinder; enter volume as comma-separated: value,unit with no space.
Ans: 60,mL
